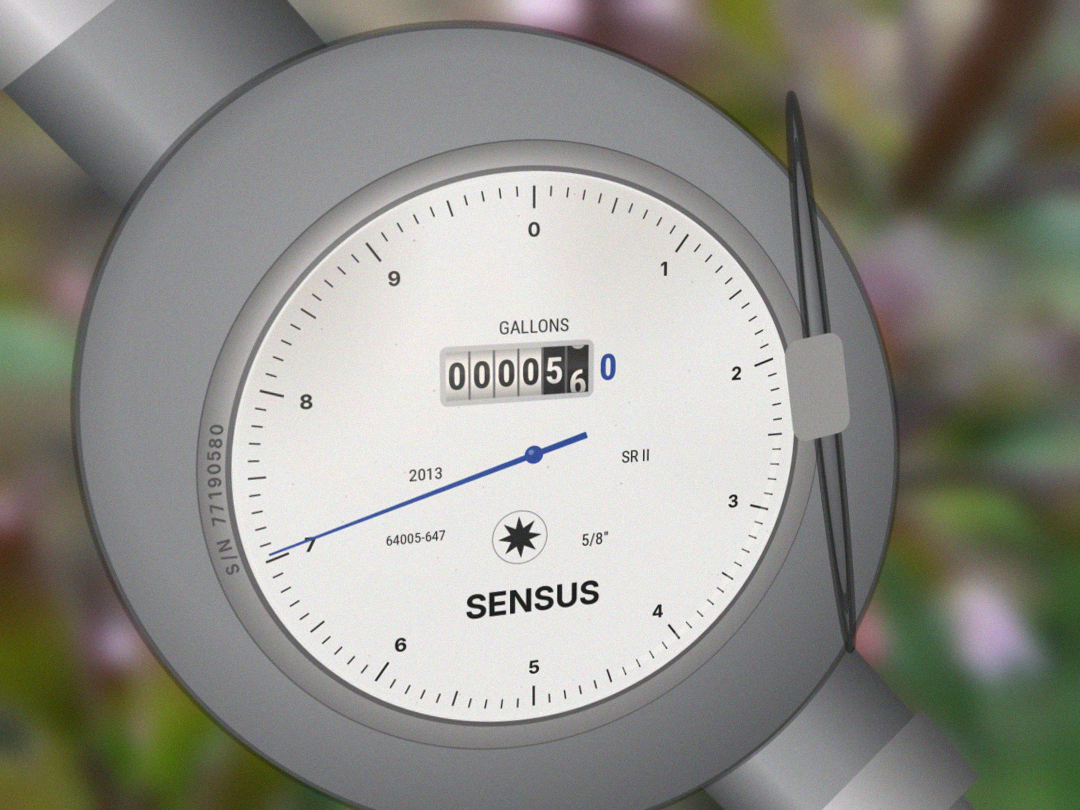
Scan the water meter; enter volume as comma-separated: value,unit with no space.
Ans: 557.0,gal
